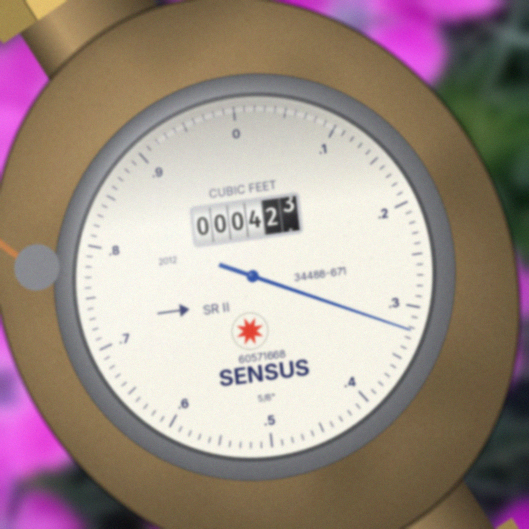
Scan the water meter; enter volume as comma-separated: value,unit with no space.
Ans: 423.32,ft³
